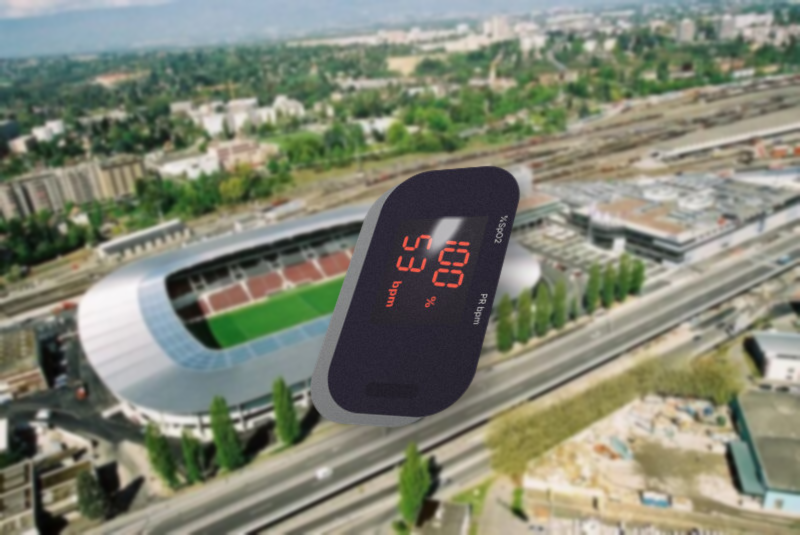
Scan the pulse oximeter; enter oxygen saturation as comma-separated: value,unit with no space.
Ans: 100,%
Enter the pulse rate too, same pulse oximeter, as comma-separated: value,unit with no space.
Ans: 53,bpm
